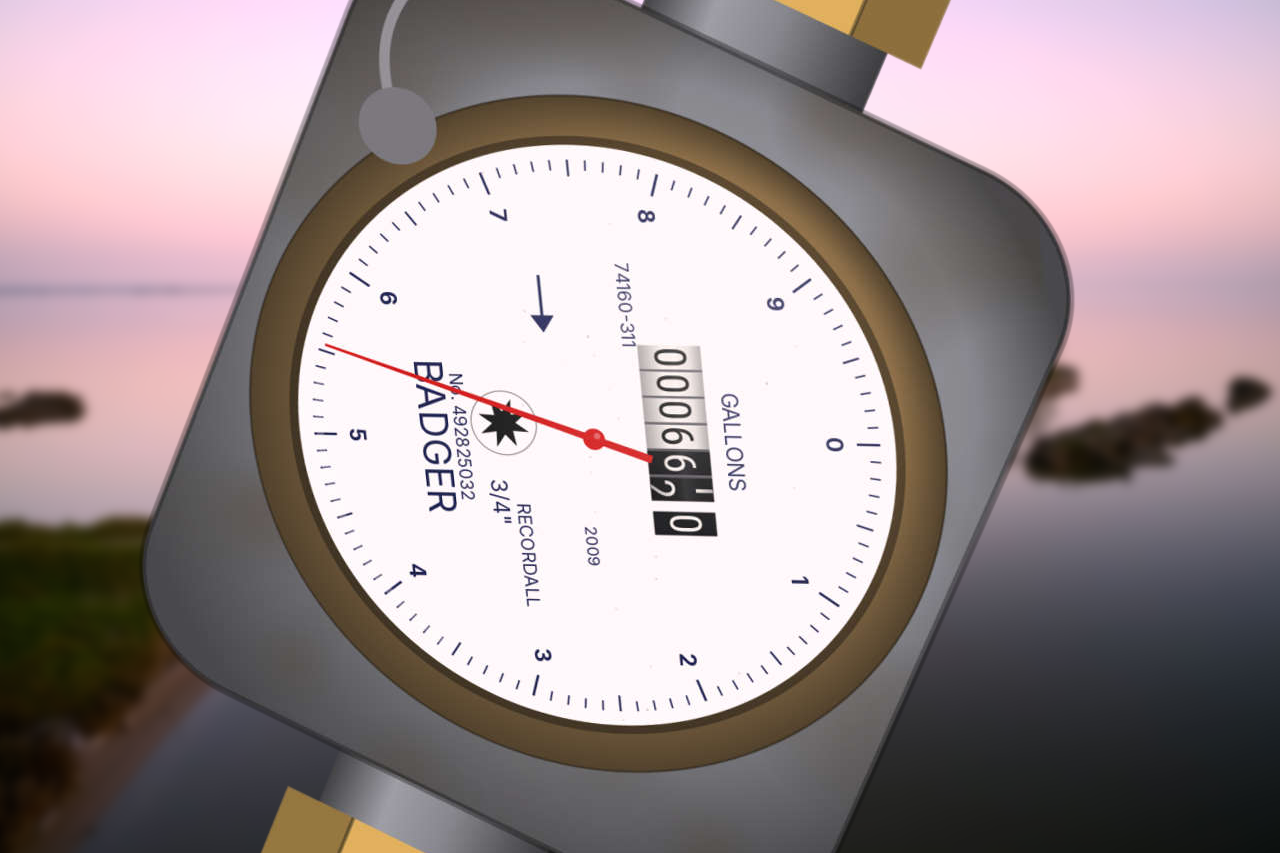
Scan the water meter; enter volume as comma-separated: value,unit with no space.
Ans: 6615.5,gal
